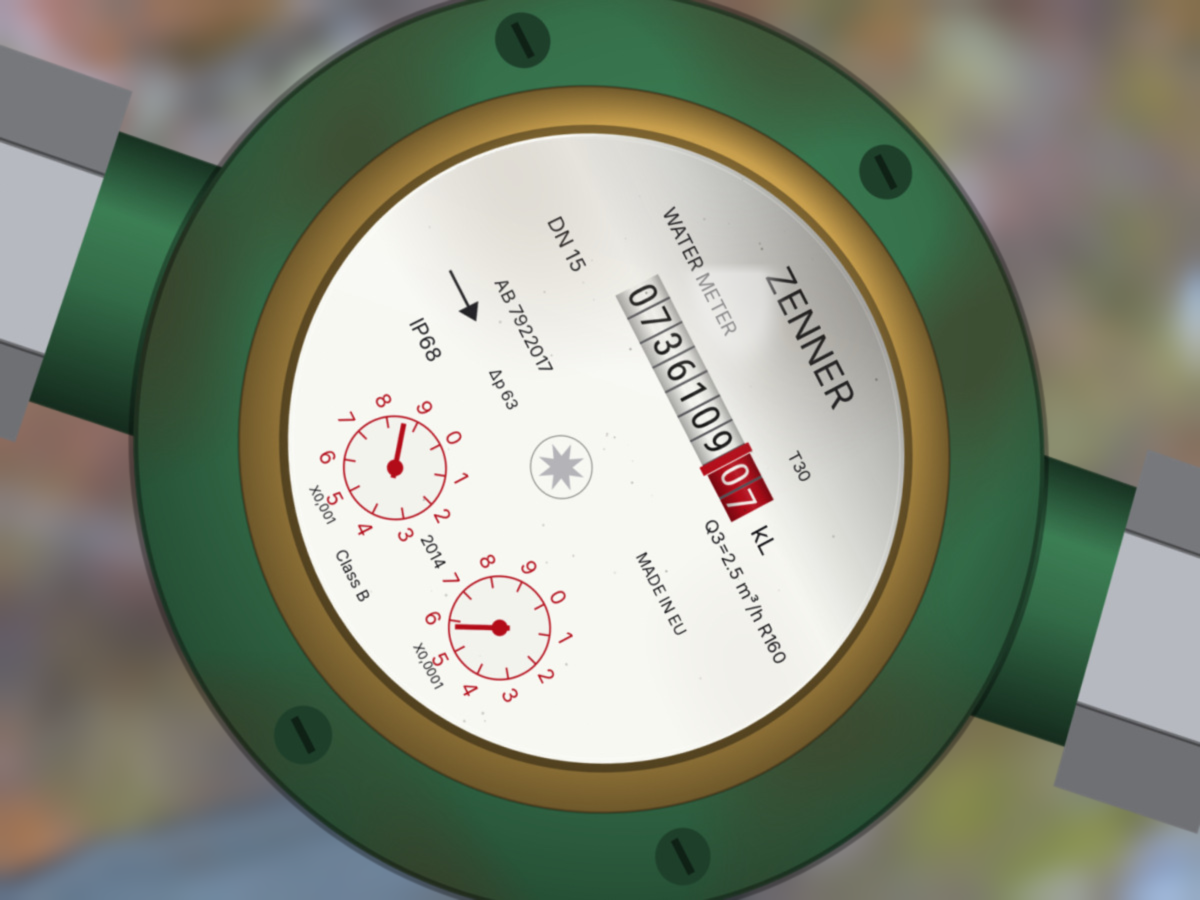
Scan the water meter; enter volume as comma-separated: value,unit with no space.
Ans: 736109.0685,kL
